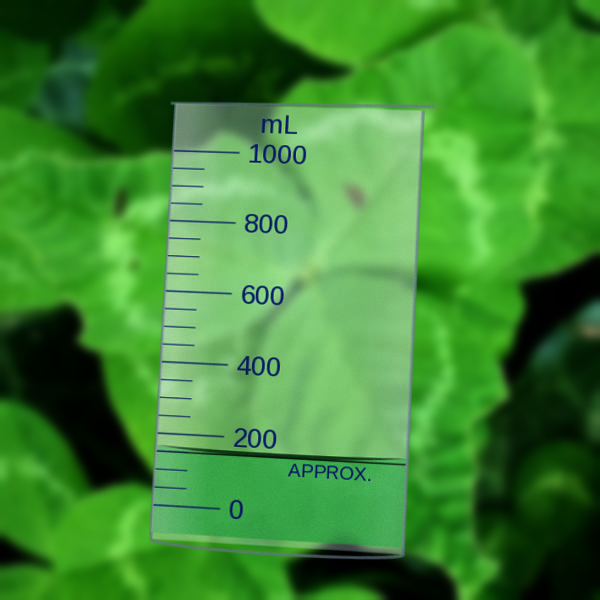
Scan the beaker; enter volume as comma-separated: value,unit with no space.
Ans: 150,mL
